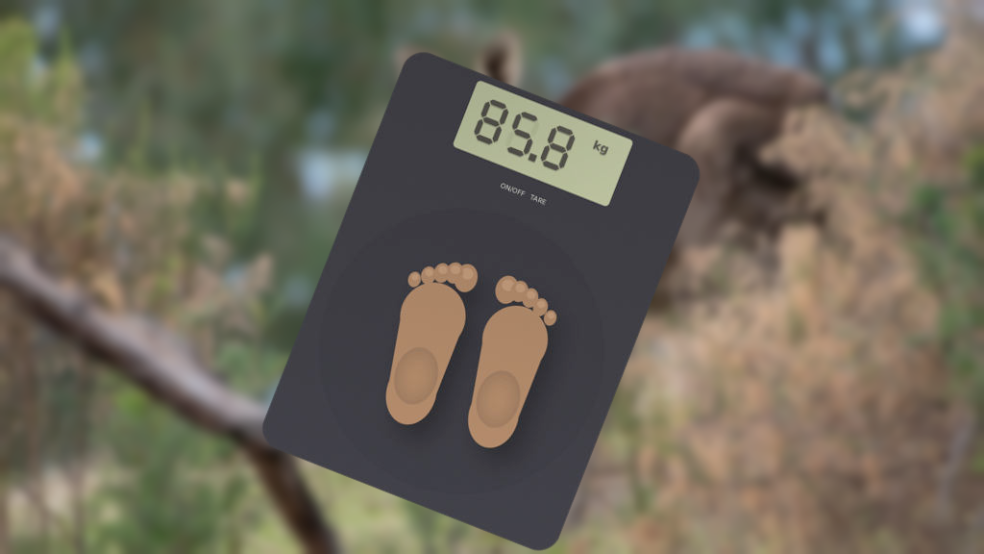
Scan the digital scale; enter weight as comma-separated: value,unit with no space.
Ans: 85.8,kg
